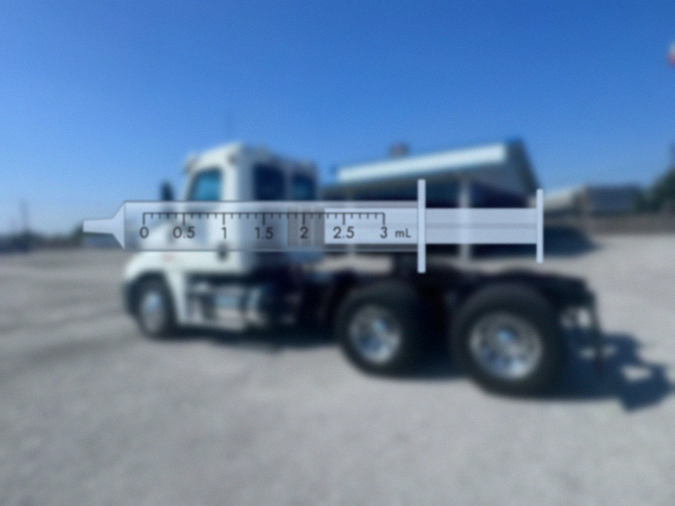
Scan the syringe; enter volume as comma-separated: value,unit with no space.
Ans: 1.8,mL
